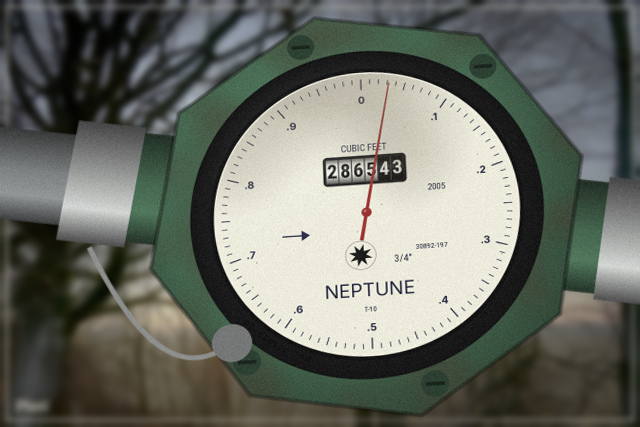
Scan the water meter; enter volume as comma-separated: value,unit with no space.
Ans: 286543.03,ft³
